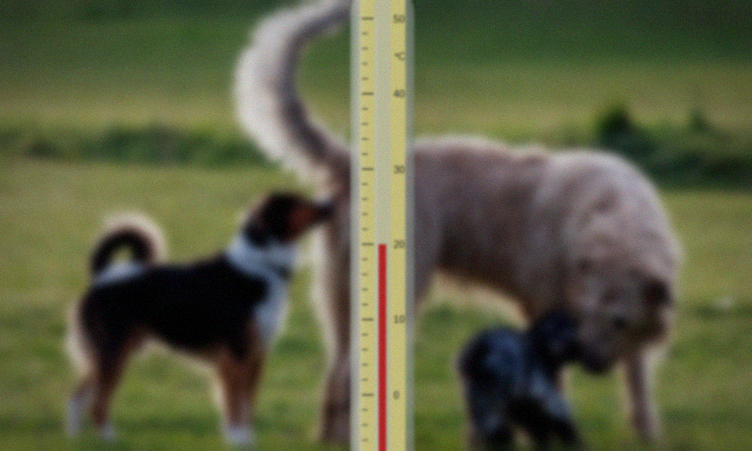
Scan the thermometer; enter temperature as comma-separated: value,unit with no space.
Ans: 20,°C
